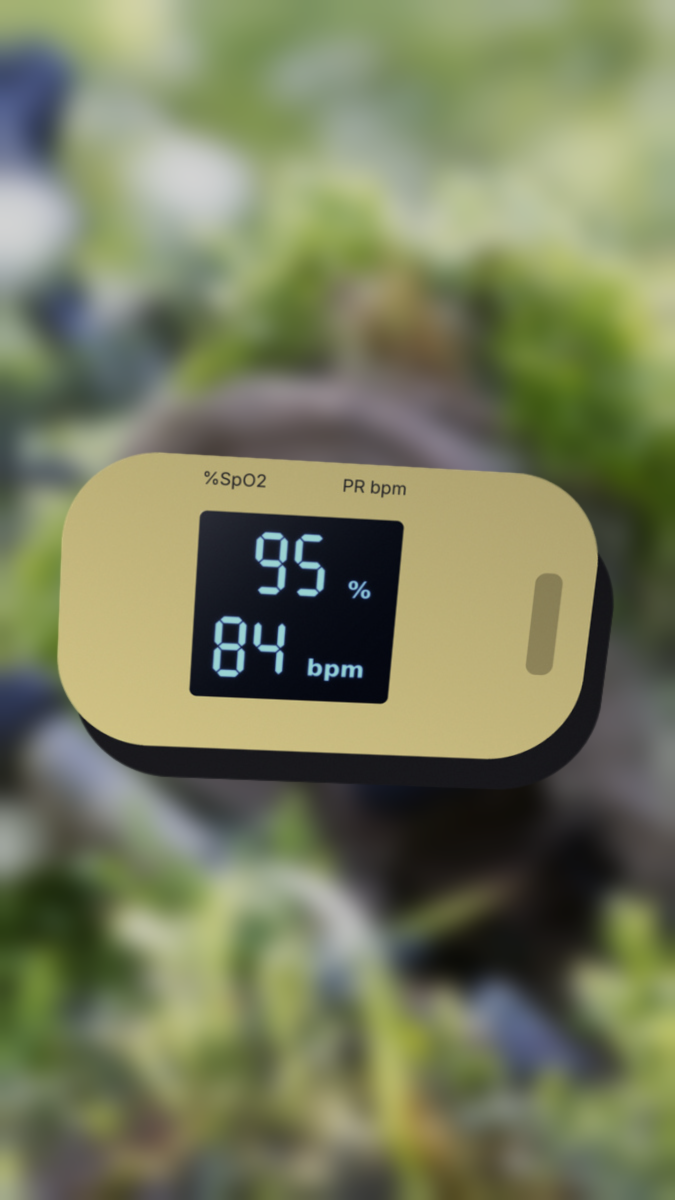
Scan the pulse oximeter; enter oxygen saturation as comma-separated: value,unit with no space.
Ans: 95,%
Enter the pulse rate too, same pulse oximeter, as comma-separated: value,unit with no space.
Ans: 84,bpm
